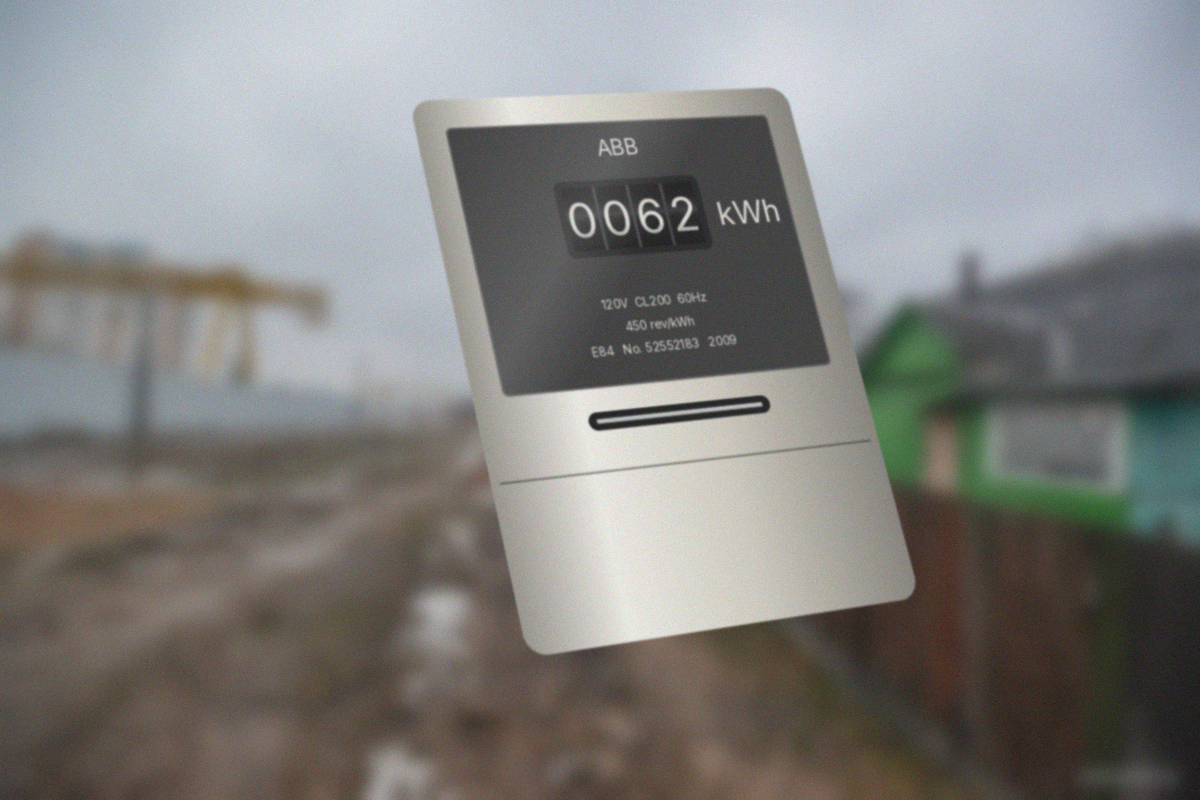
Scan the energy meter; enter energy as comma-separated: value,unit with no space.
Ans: 62,kWh
